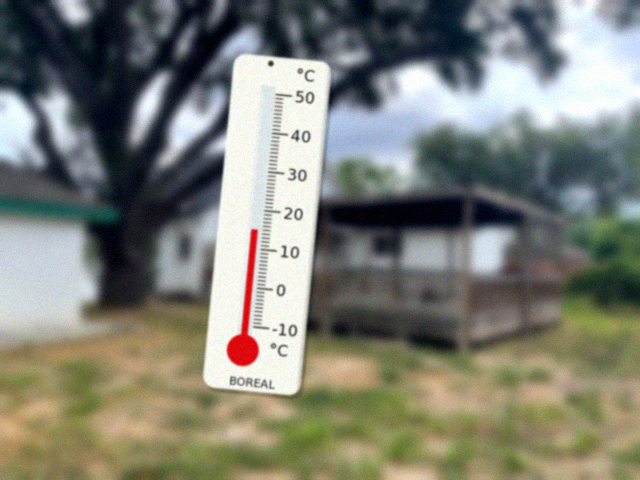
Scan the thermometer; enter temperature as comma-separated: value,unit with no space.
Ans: 15,°C
